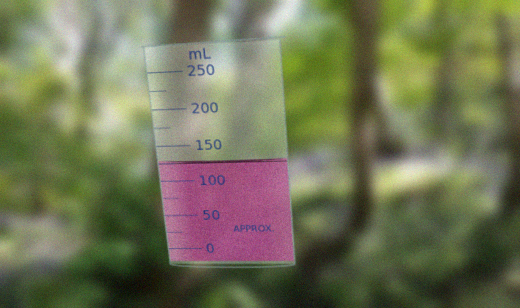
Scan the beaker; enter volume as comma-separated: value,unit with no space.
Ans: 125,mL
